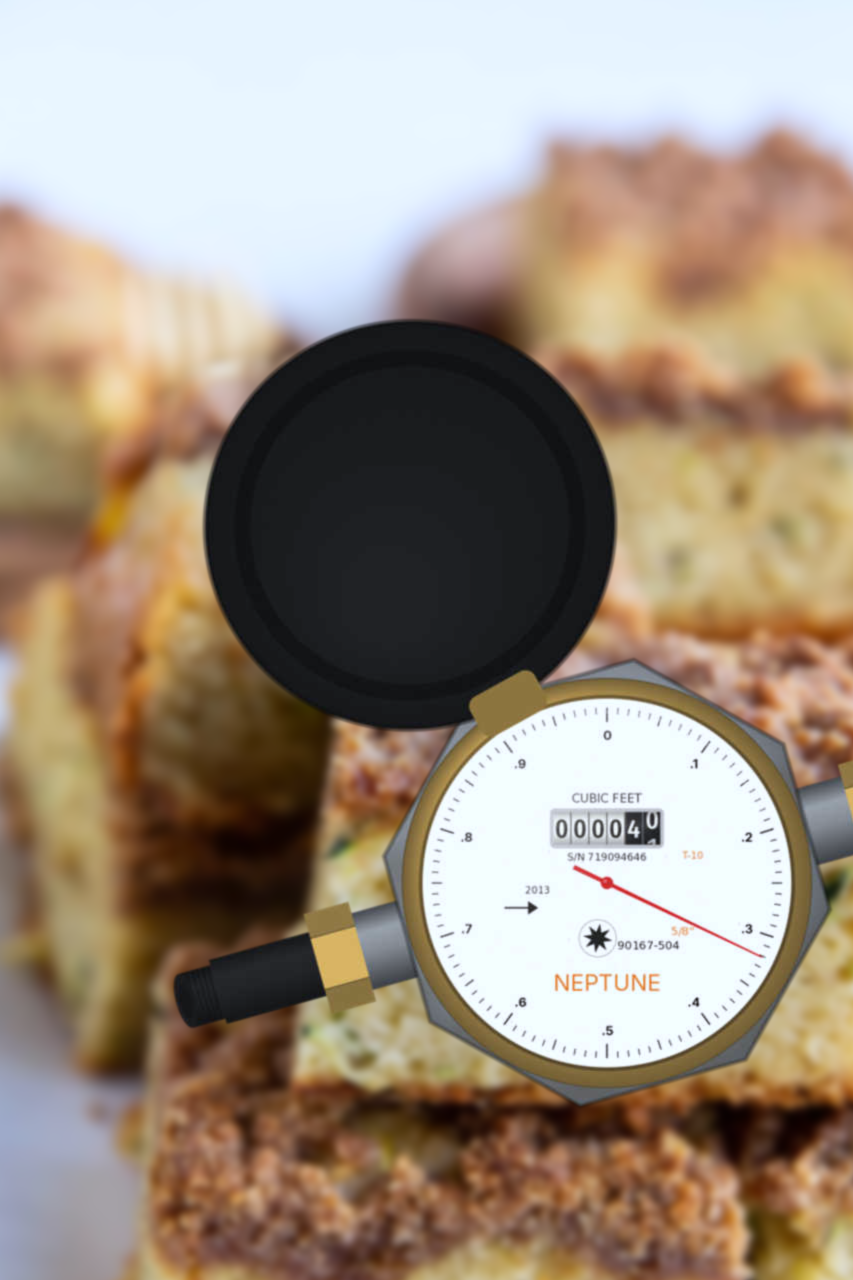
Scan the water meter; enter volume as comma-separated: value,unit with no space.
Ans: 40.32,ft³
